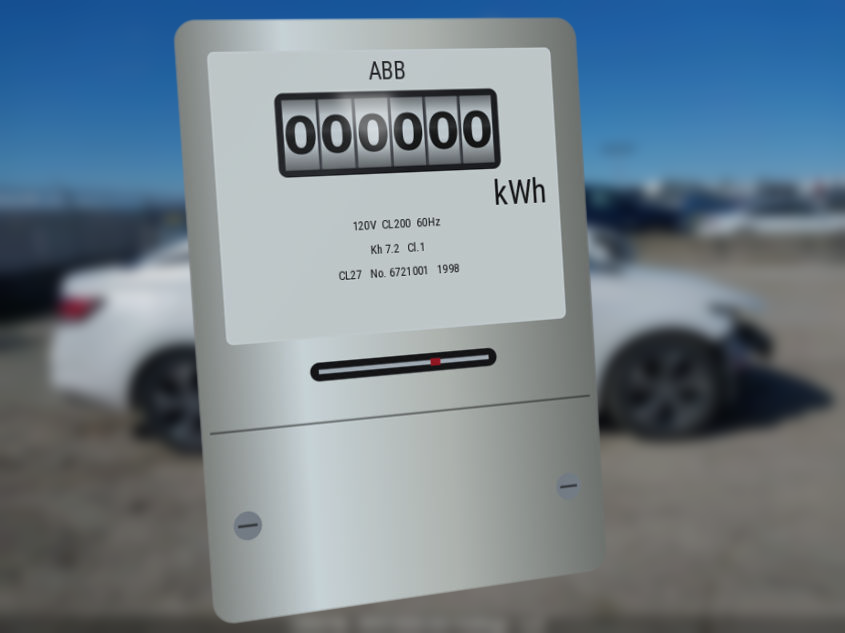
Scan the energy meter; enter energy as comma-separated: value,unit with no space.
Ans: 0,kWh
